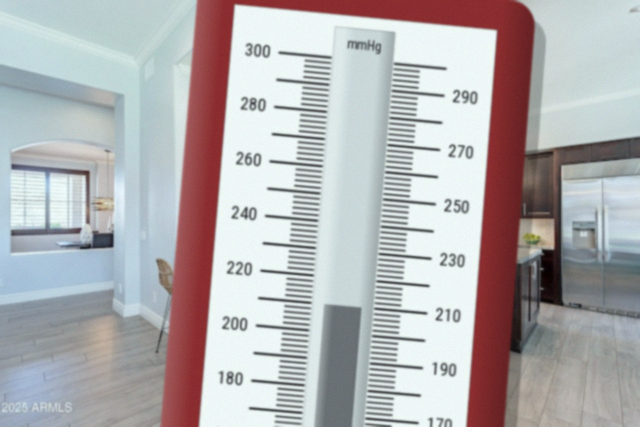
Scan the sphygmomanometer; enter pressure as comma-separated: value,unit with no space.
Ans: 210,mmHg
